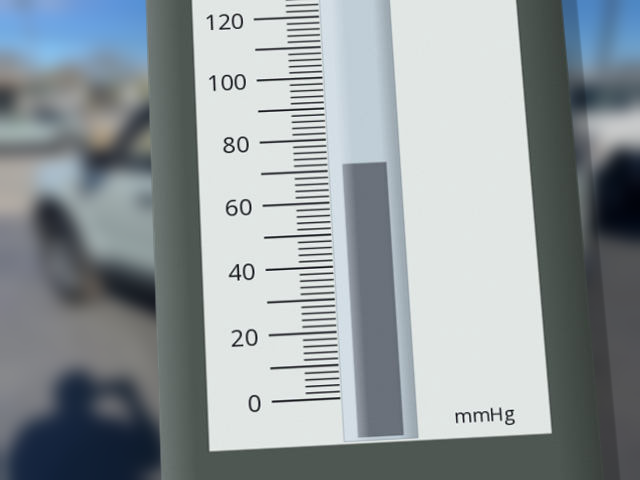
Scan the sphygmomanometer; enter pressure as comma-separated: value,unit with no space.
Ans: 72,mmHg
